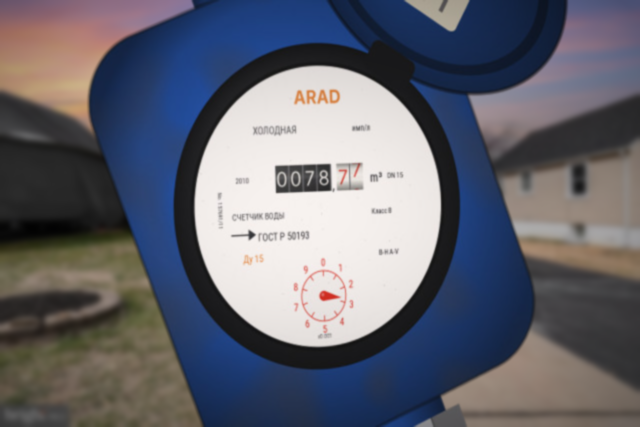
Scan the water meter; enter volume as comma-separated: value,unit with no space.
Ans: 78.772,m³
